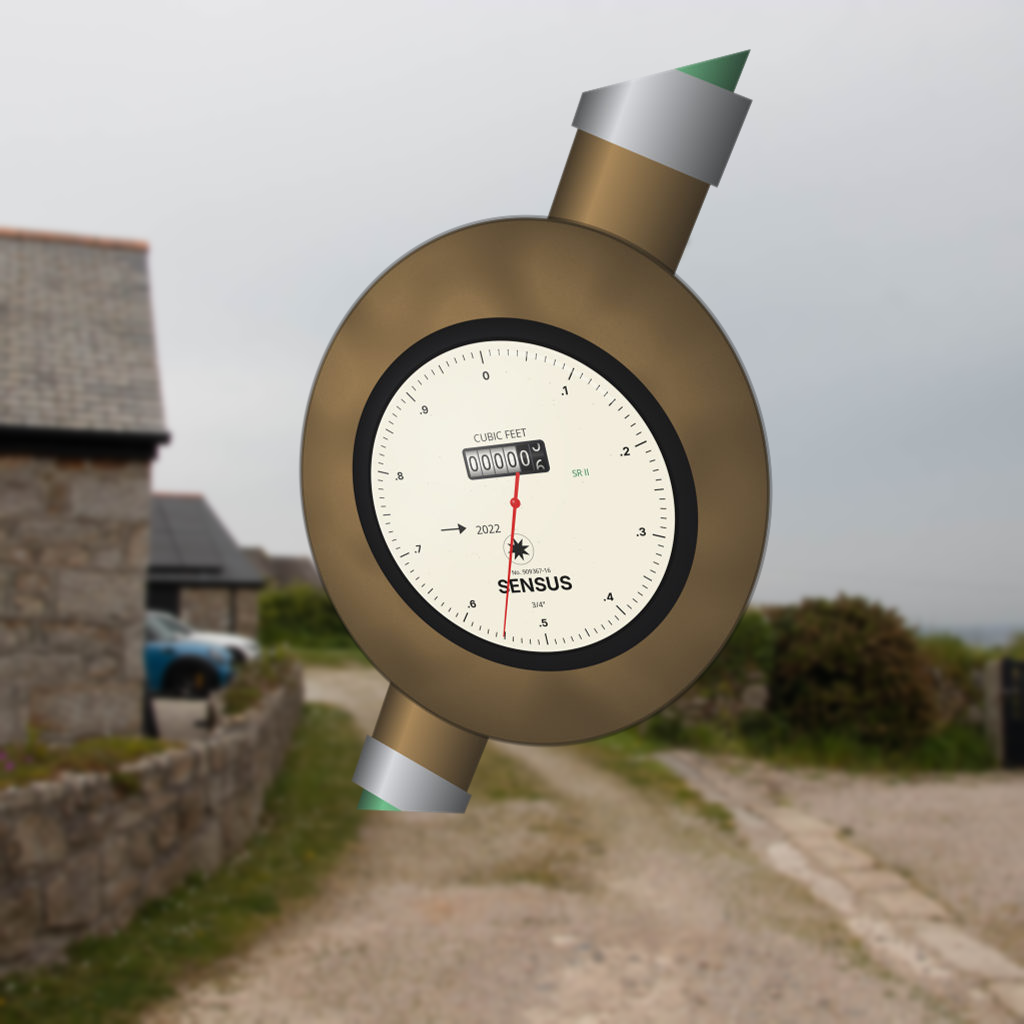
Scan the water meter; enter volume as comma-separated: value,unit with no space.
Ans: 5.55,ft³
